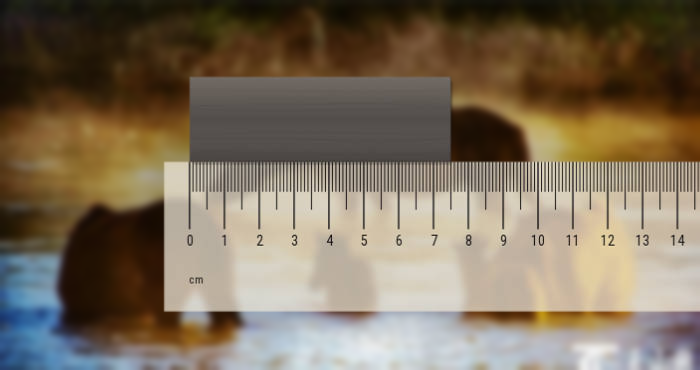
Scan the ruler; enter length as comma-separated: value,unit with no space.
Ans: 7.5,cm
